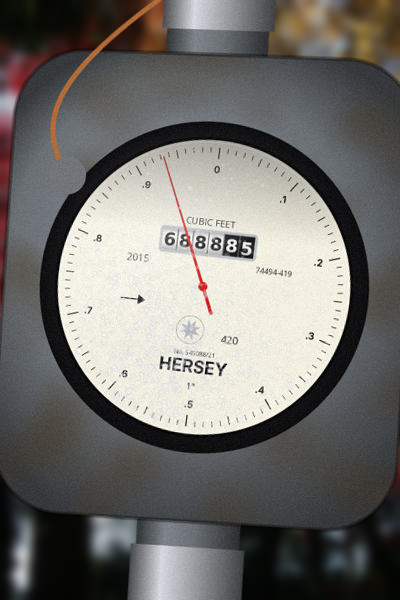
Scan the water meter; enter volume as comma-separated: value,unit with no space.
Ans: 688884.93,ft³
